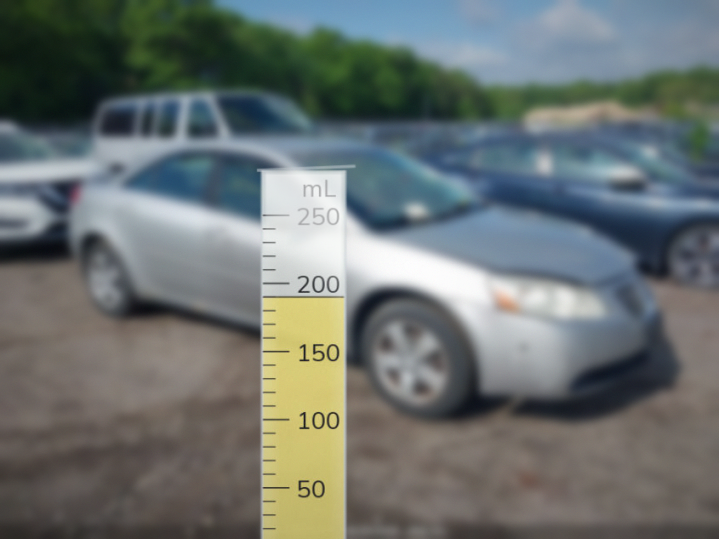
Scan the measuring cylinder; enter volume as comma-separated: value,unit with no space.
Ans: 190,mL
